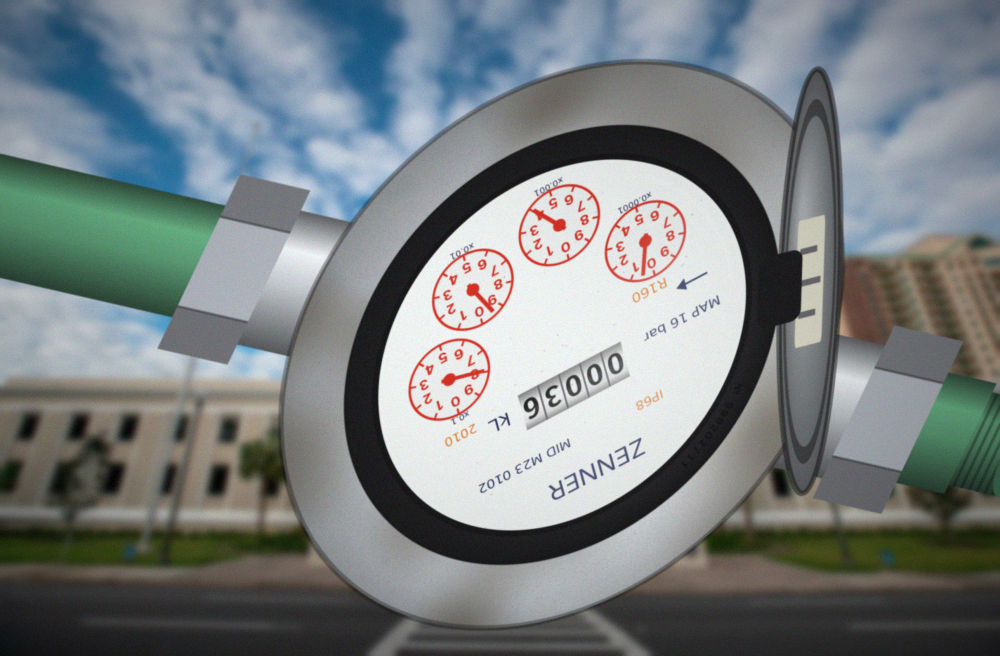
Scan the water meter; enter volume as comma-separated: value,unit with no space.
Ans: 36.7940,kL
